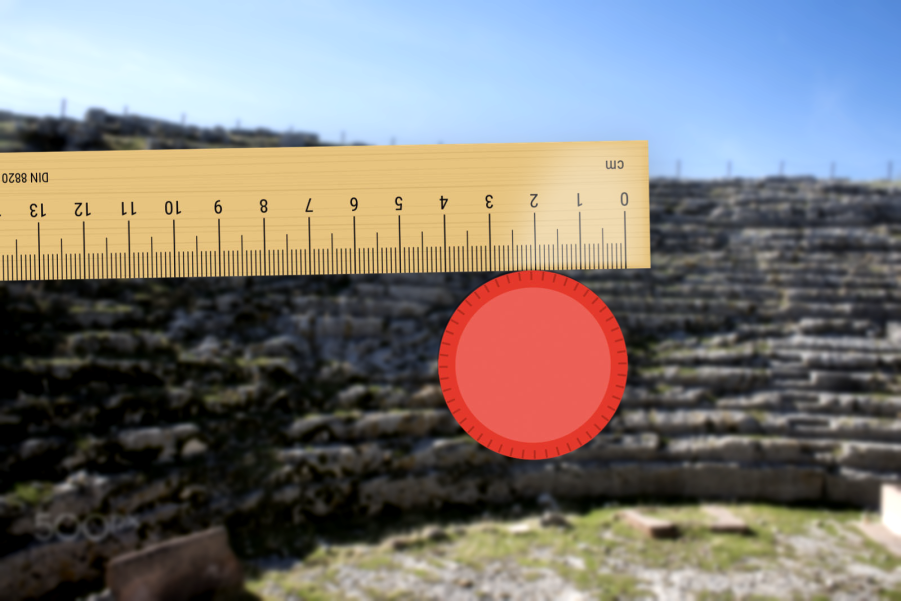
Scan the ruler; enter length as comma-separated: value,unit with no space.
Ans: 4.2,cm
